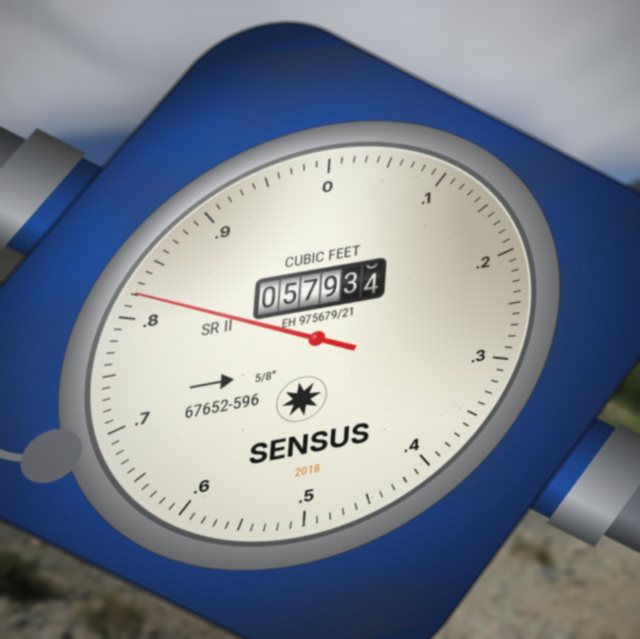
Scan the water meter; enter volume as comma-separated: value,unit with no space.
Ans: 57933.82,ft³
